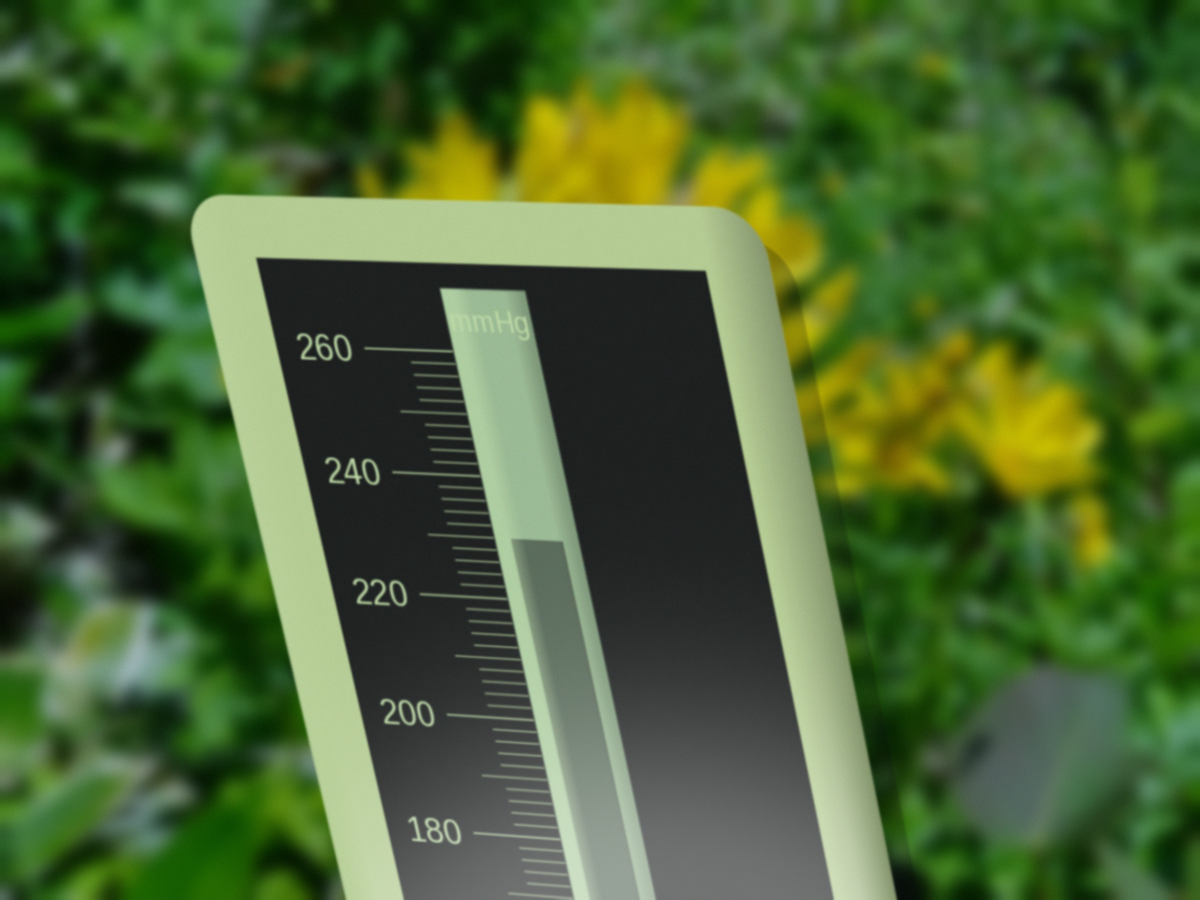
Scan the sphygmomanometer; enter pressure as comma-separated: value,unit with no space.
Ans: 230,mmHg
